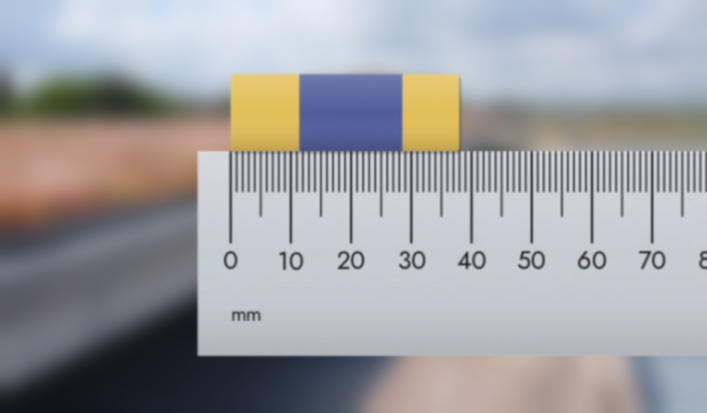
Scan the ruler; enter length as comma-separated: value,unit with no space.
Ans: 38,mm
